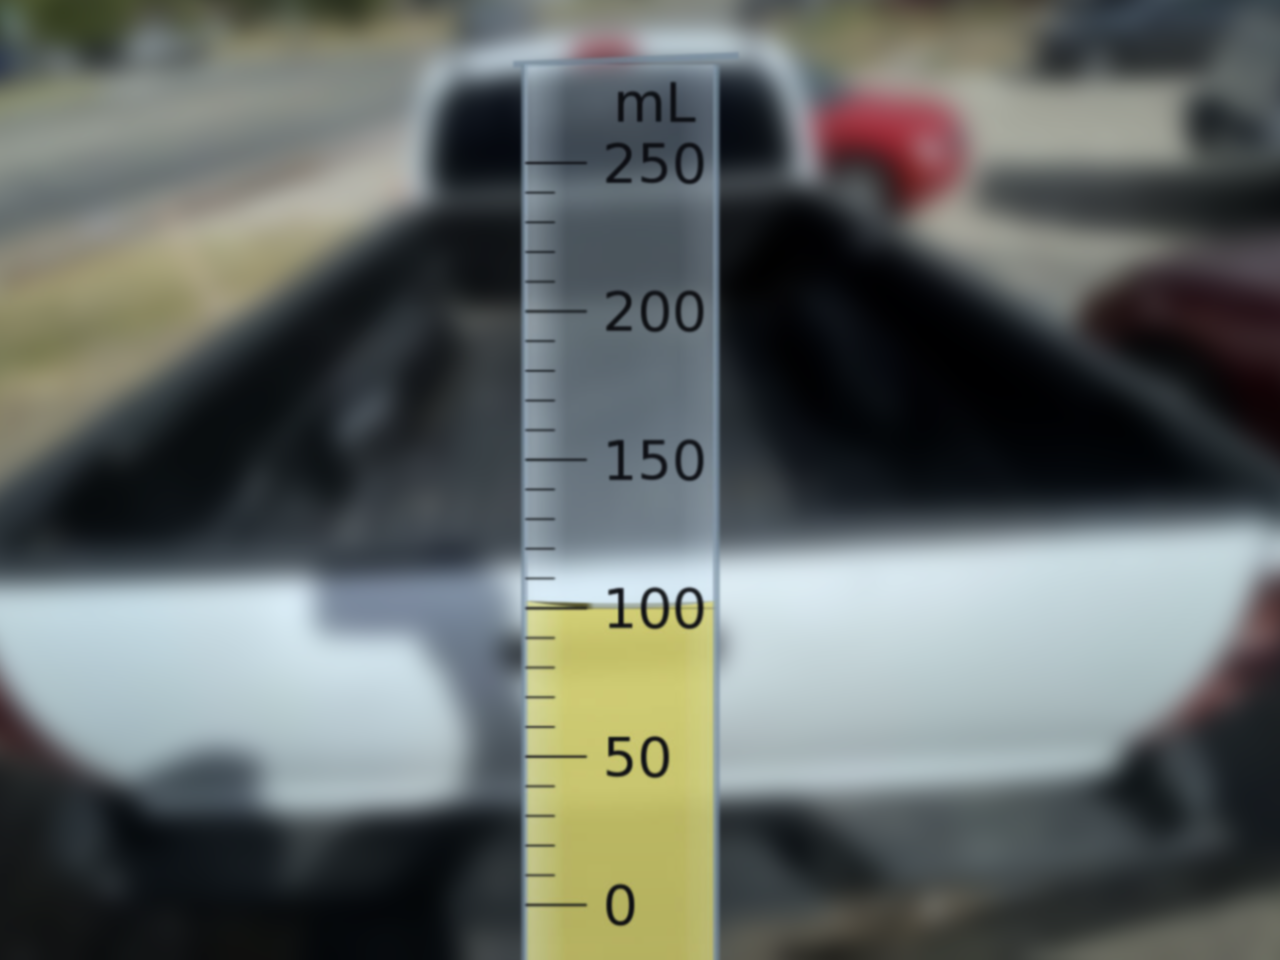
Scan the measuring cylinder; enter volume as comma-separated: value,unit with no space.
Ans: 100,mL
